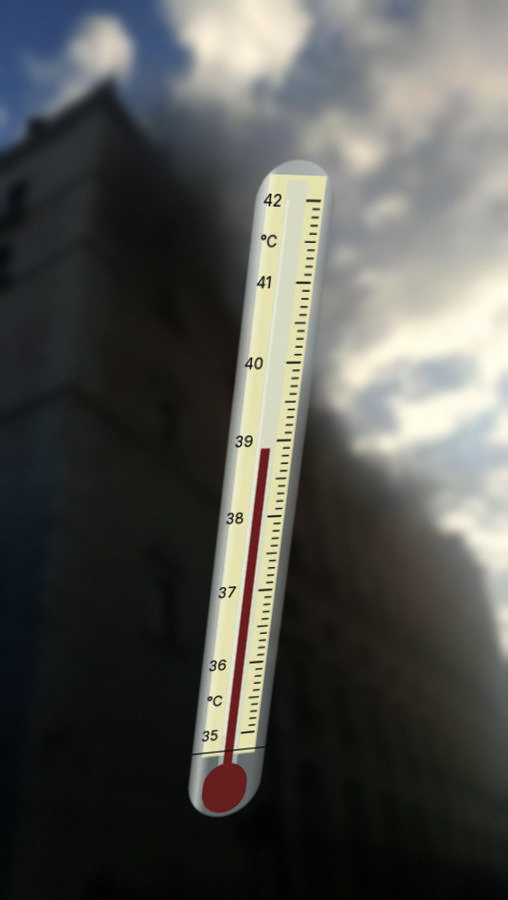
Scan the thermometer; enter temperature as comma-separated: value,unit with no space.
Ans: 38.9,°C
